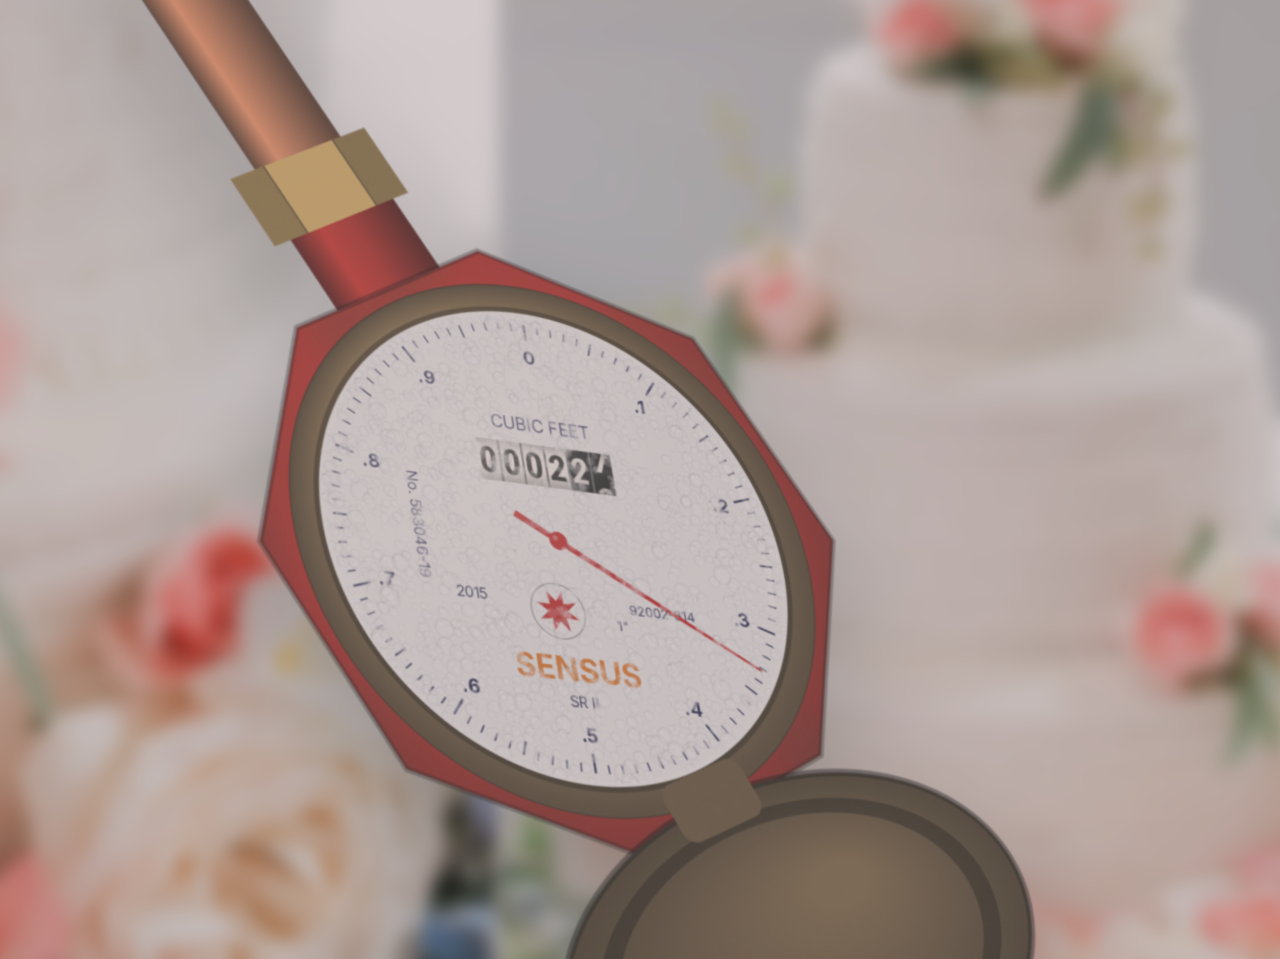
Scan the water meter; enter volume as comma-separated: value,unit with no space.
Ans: 227.33,ft³
